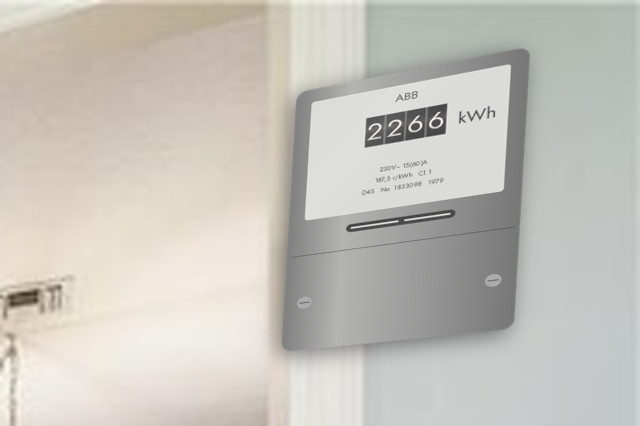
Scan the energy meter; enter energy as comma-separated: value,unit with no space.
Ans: 2266,kWh
